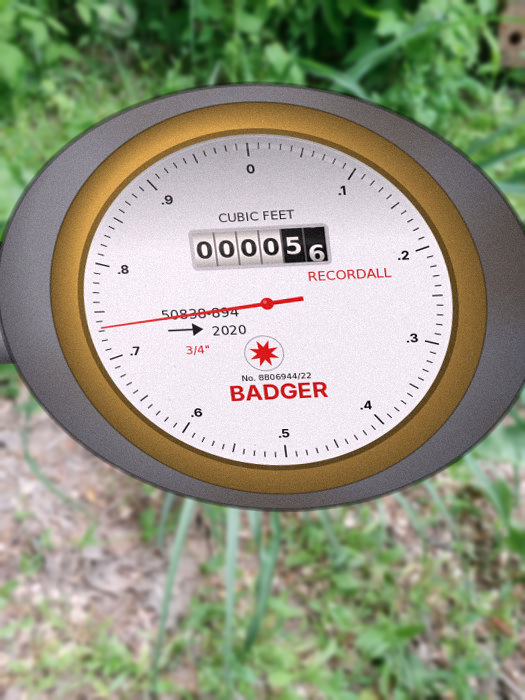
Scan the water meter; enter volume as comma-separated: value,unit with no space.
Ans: 55.73,ft³
